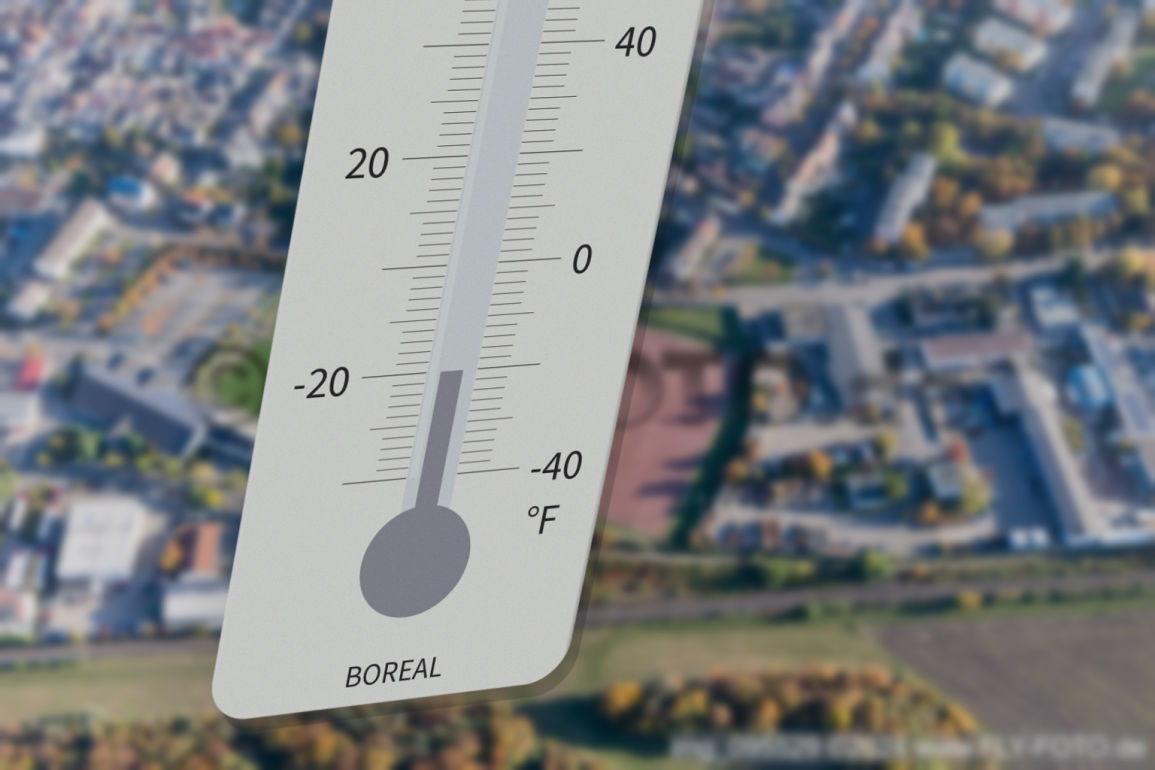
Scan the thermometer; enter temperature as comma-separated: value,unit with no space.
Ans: -20,°F
